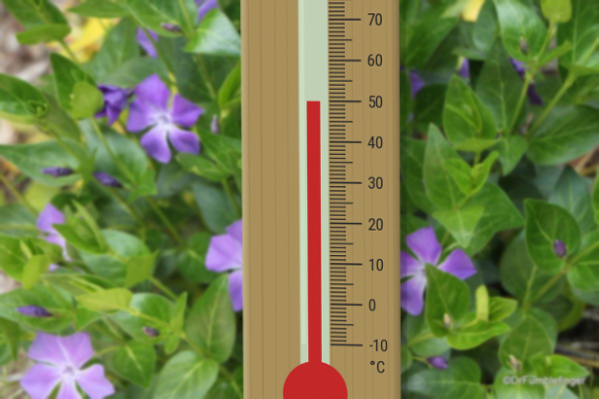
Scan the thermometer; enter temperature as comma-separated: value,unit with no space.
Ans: 50,°C
